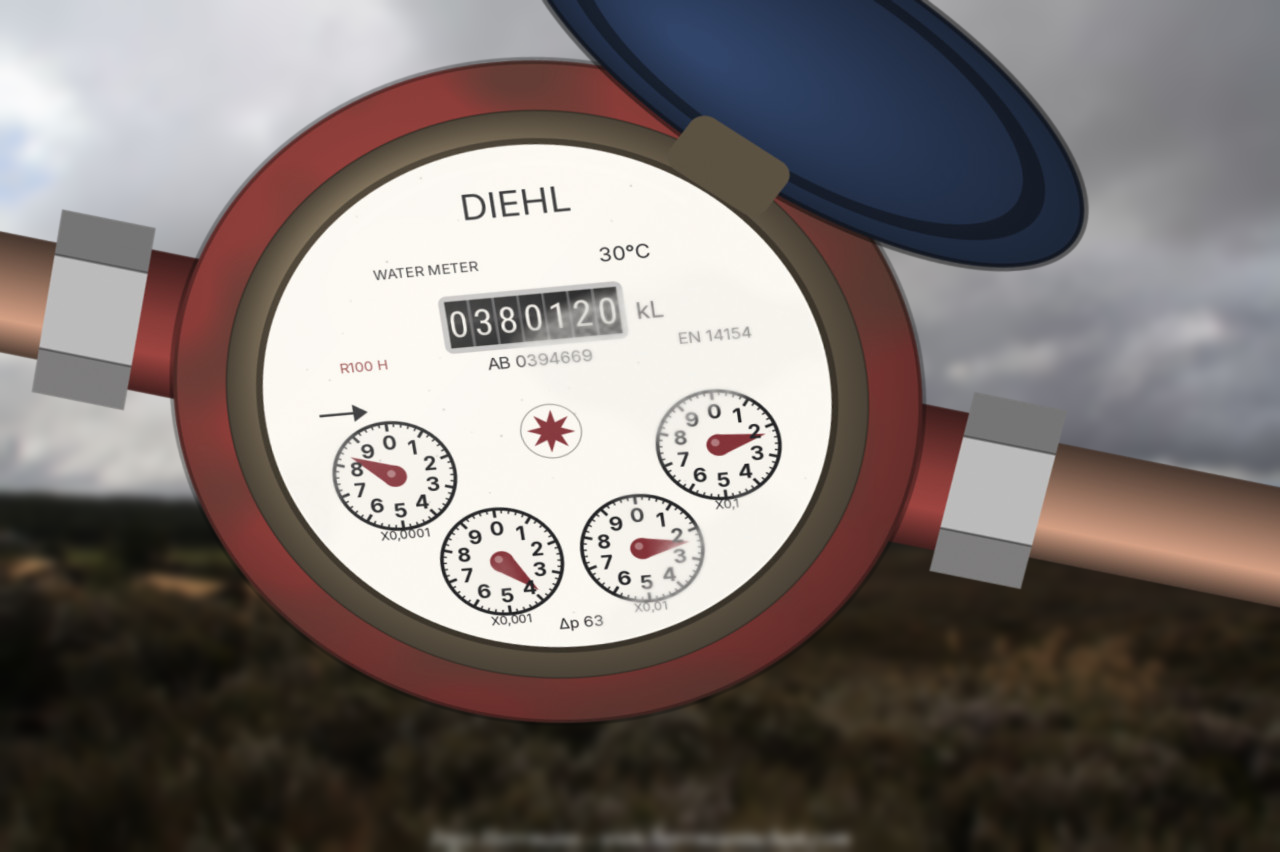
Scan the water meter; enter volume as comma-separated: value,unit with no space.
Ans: 380120.2238,kL
